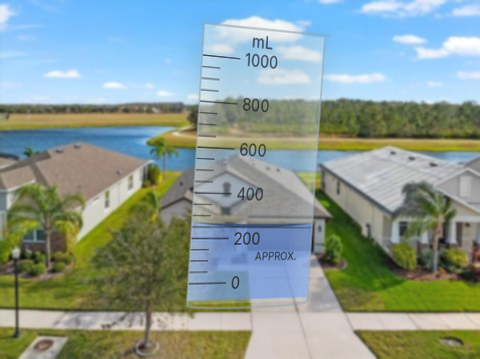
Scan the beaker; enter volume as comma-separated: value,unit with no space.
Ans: 250,mL
